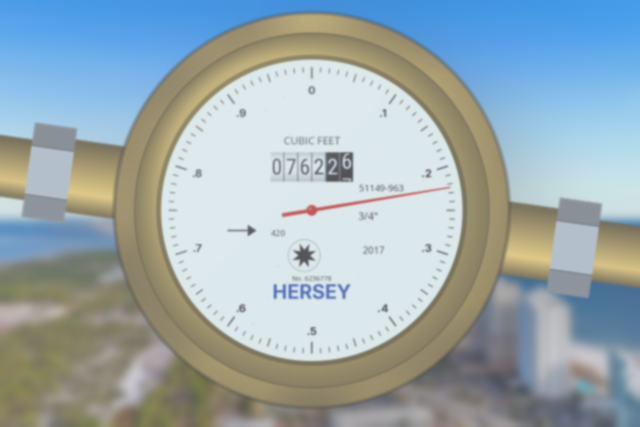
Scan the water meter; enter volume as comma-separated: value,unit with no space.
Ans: 76226.22,ft³
